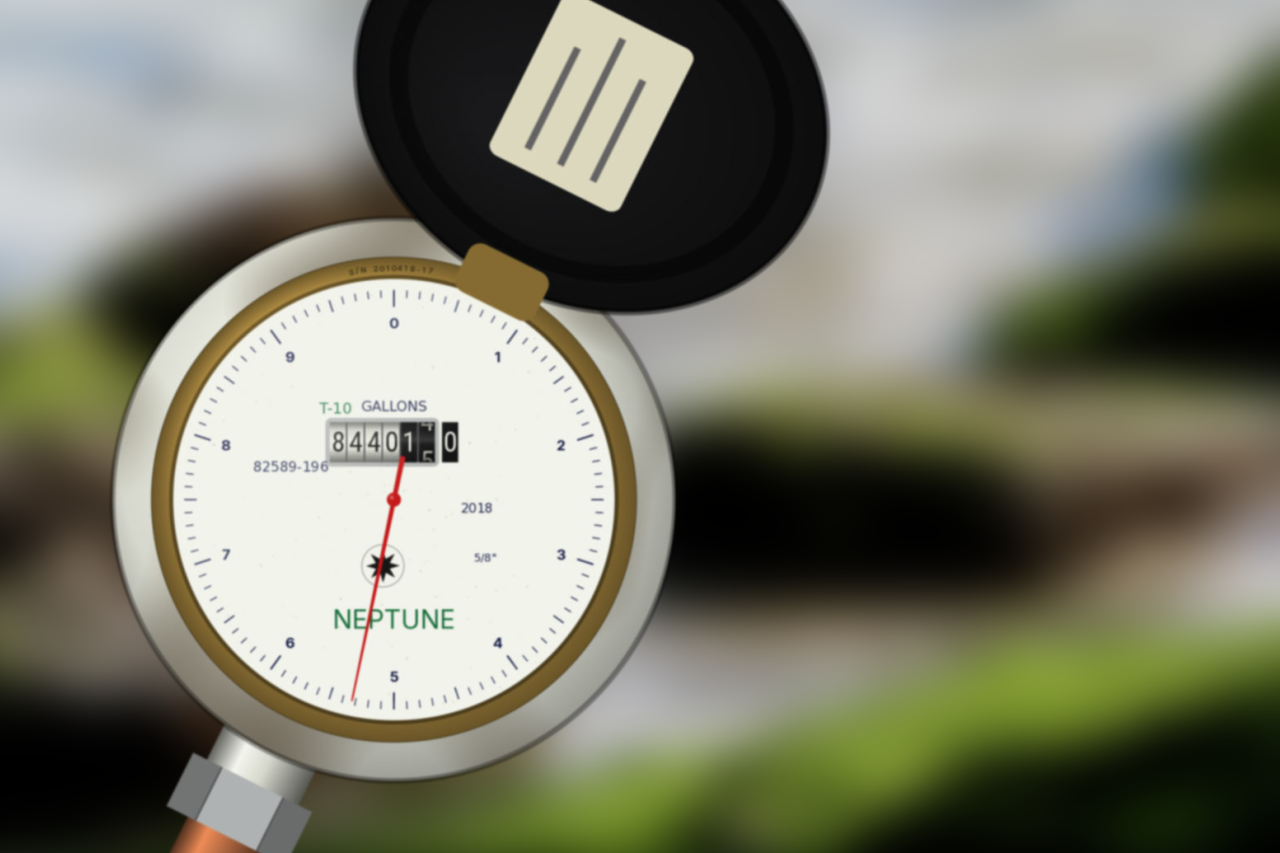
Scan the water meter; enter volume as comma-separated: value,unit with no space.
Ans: 8440145.3,gal
